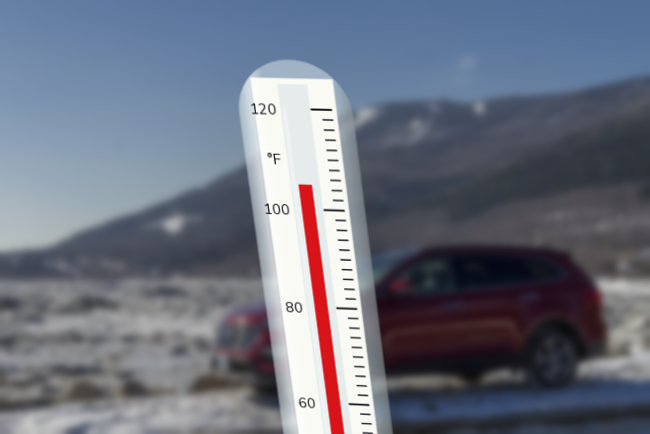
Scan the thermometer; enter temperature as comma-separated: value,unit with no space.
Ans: 105,°F
